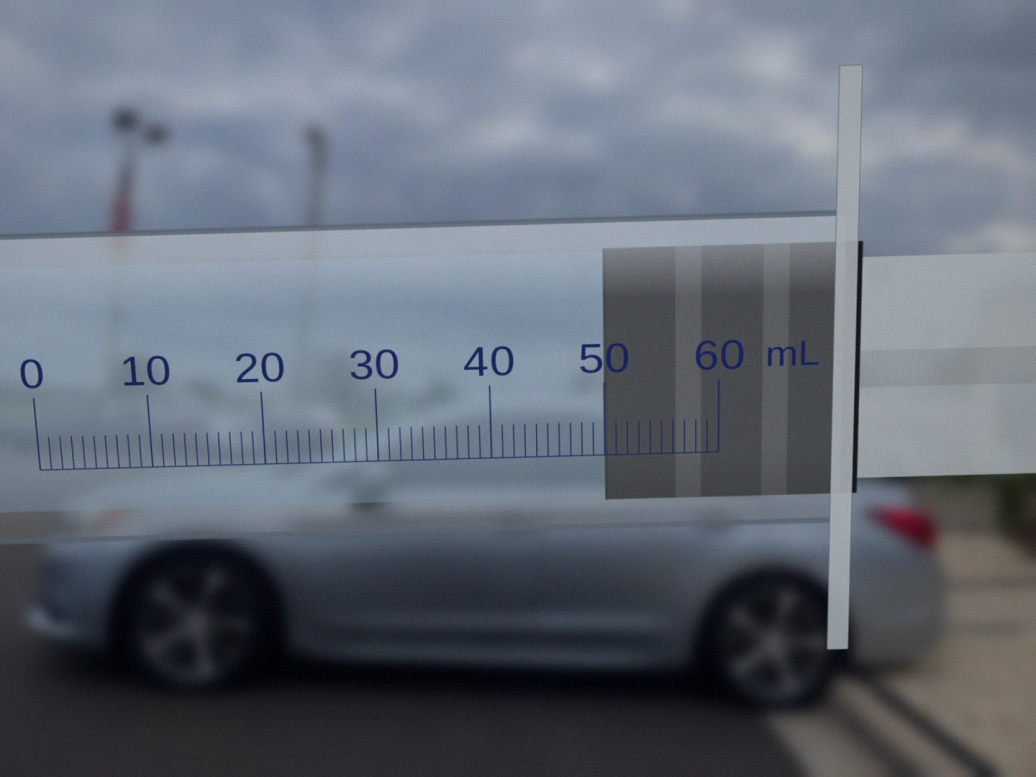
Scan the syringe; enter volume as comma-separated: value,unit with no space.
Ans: 50,mL
